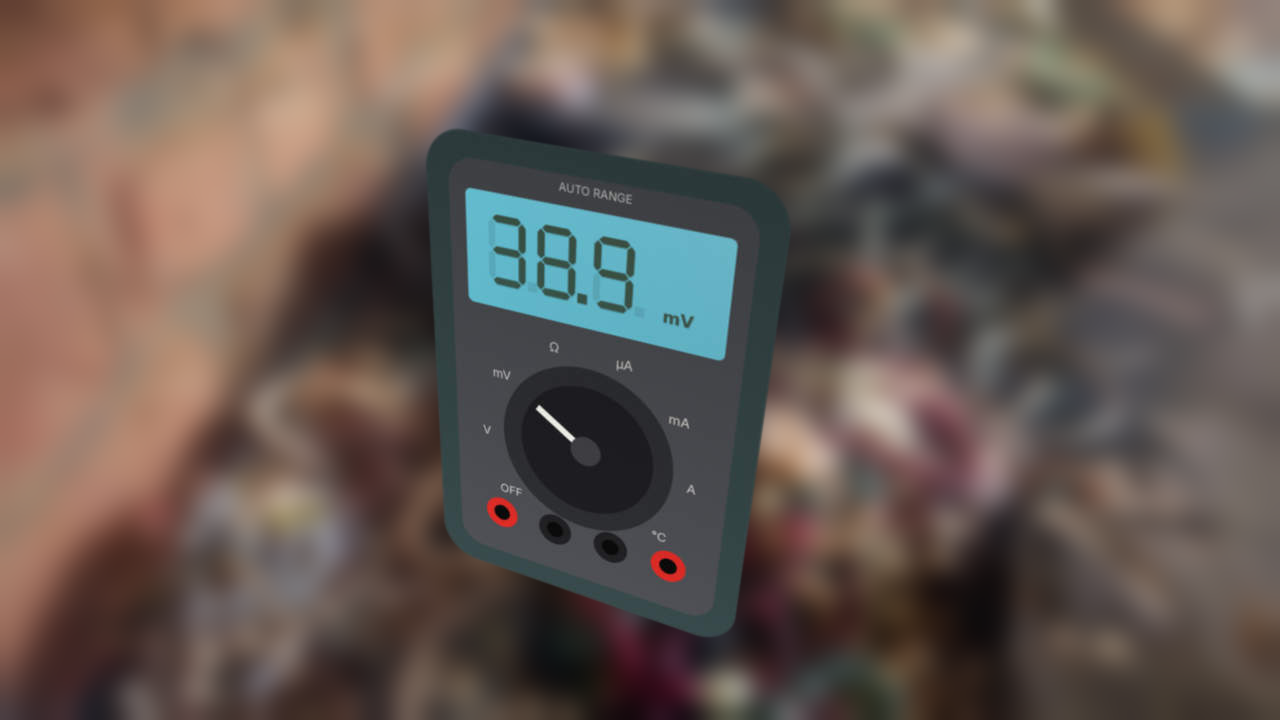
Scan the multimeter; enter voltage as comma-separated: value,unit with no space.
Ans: 38.9,mV
